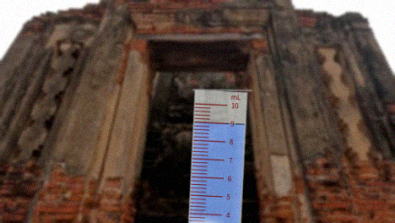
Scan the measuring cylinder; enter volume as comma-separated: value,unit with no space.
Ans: 9,mL
